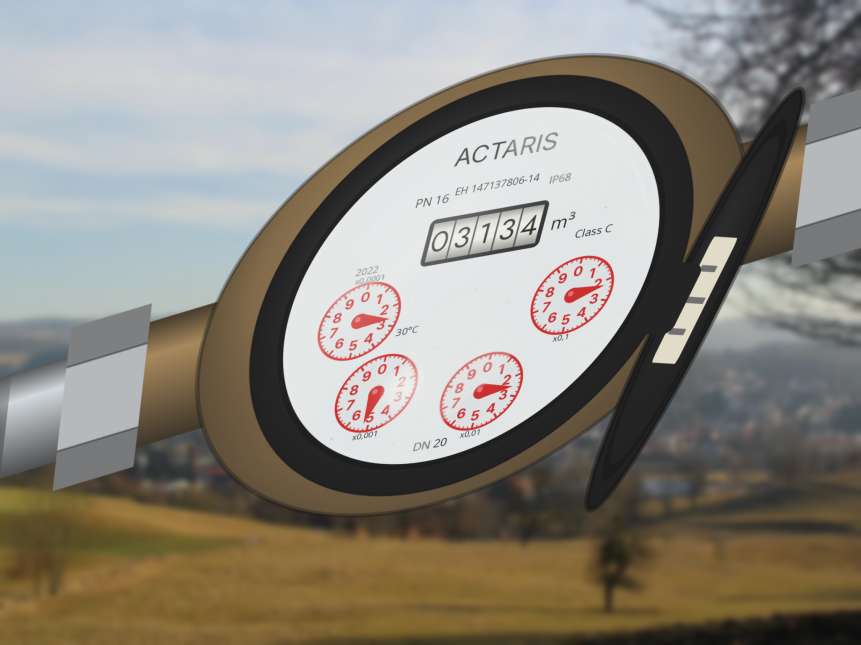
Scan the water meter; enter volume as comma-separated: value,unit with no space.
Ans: 3134.2252,m³
